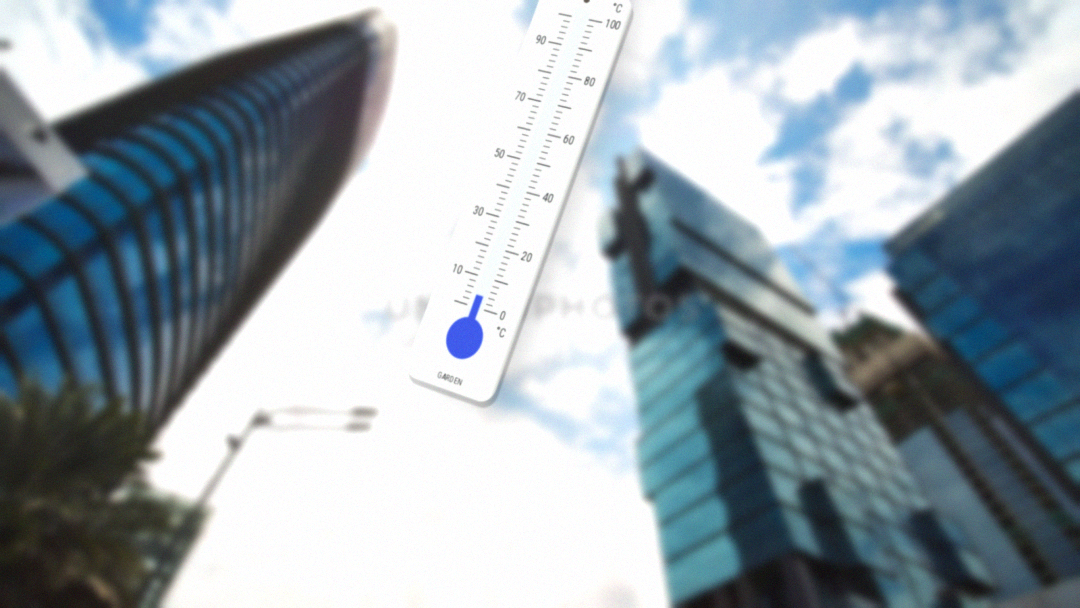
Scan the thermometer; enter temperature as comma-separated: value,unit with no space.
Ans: 4,°C
